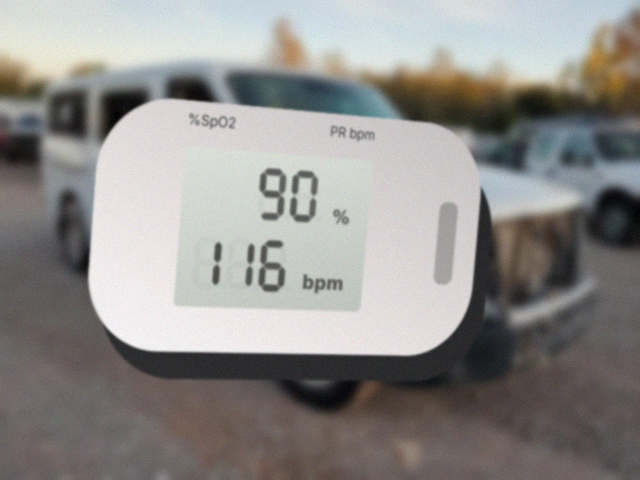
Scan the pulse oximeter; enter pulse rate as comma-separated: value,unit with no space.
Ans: 116,bpm
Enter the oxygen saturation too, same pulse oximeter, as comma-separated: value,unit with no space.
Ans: 90,%
